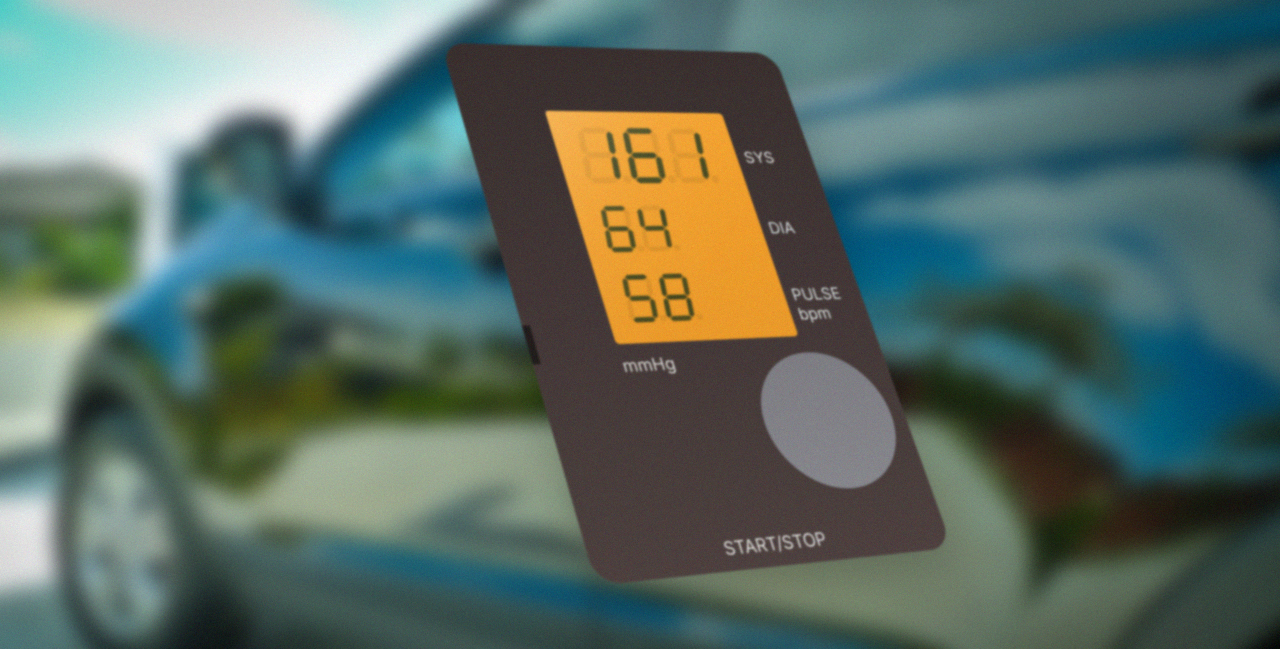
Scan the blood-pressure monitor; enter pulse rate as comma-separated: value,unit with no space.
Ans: 58,bpm
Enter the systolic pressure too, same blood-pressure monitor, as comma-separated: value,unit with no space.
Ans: 161,mmHg
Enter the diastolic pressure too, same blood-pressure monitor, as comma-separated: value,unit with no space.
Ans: 64,mmHg
